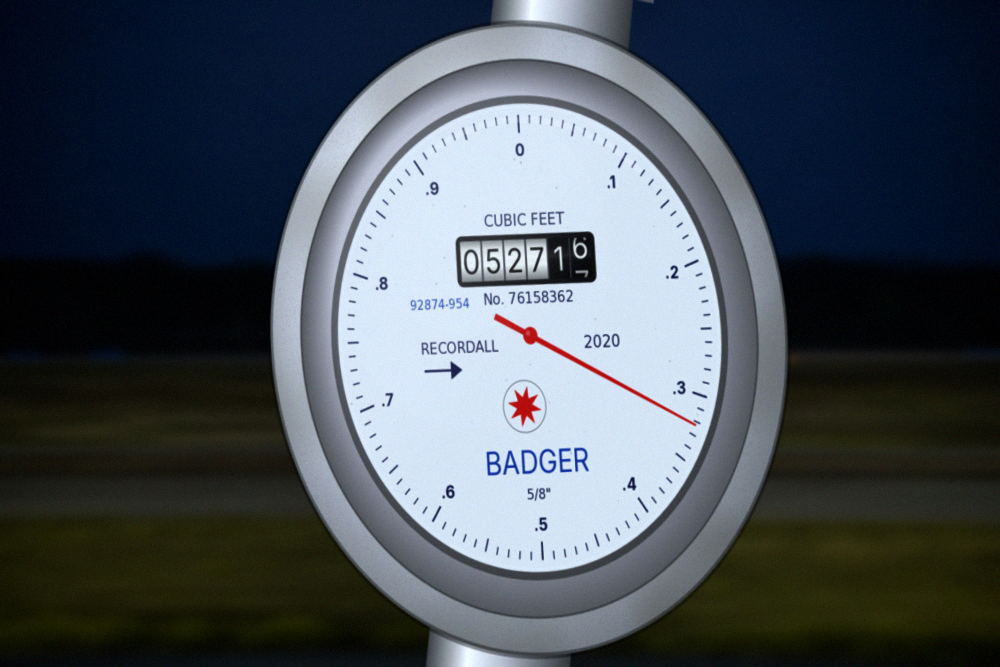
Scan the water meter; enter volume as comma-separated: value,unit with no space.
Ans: 52716.32,ft³
